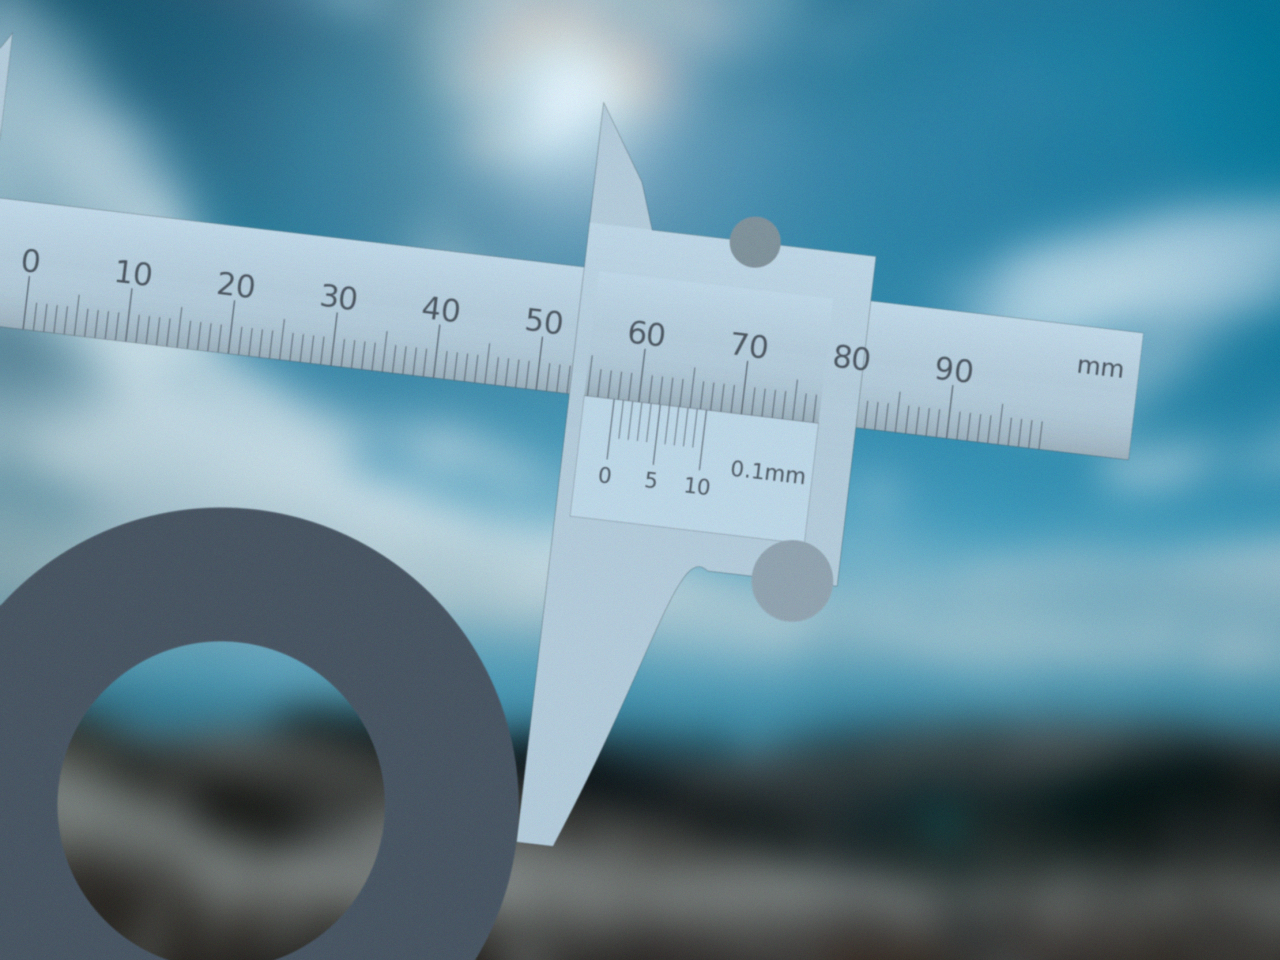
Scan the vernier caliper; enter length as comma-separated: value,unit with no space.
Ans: 57.6,mm
